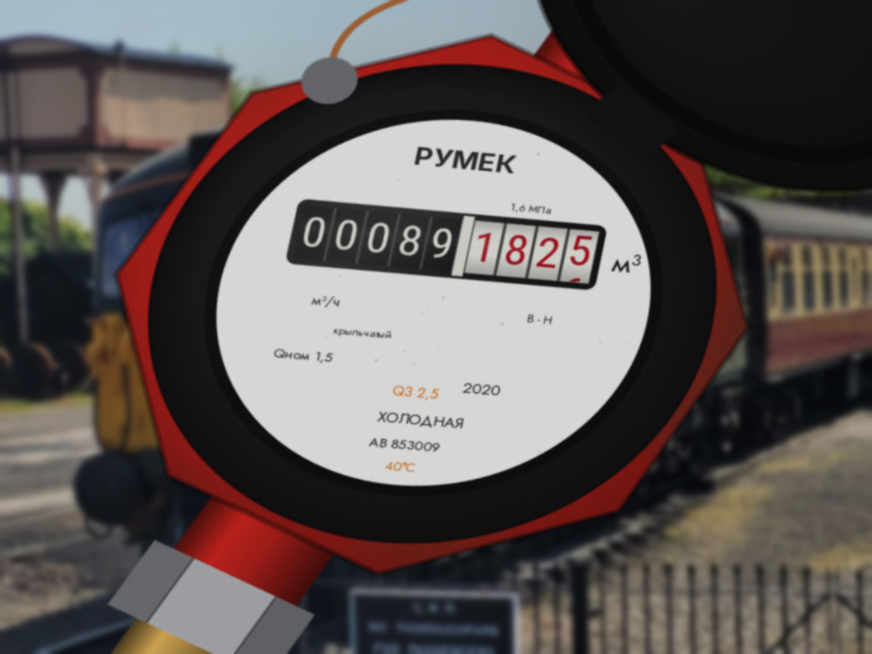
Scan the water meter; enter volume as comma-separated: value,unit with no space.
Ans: 89.1825,m³
